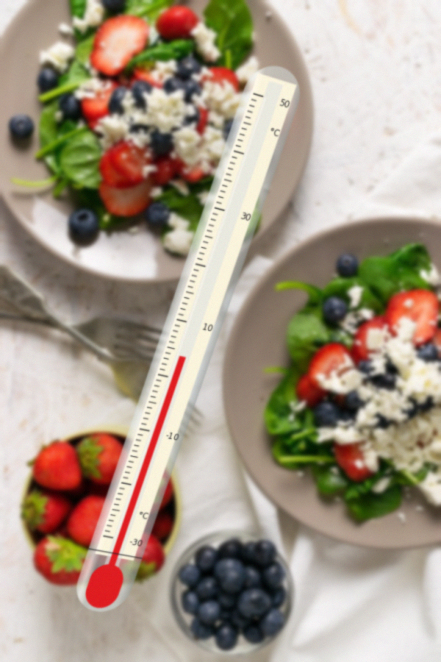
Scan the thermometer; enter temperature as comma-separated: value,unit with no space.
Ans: 4,°C
